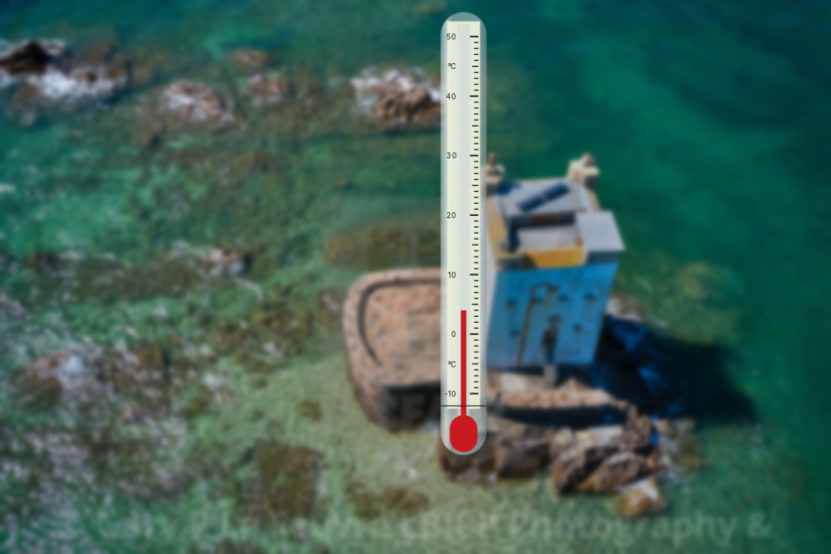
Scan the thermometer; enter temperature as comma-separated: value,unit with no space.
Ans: 4,°C
